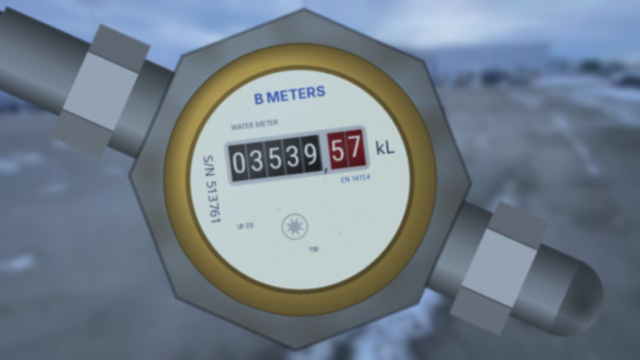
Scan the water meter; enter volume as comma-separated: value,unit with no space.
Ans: 3539.57,kL
